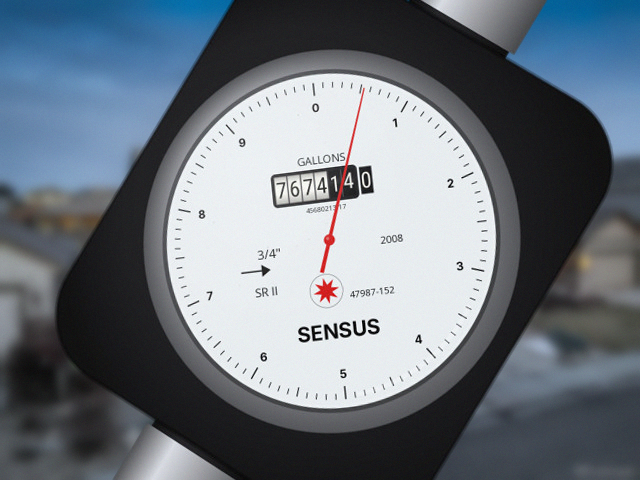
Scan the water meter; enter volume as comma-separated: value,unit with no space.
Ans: 7674140.5,gal
